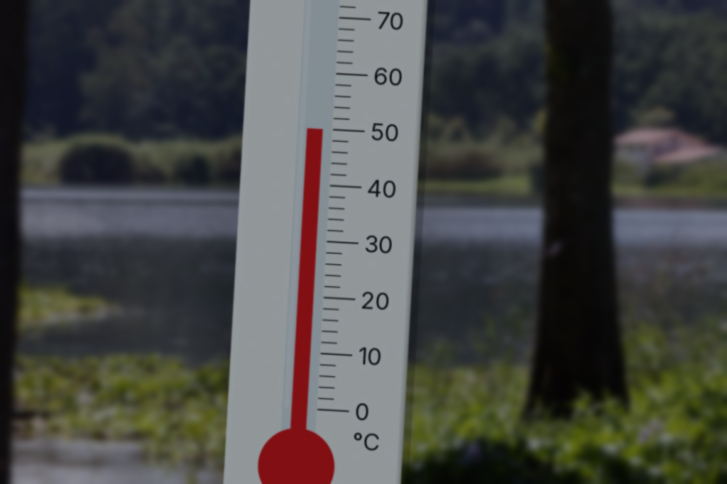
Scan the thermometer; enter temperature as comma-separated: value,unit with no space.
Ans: 50,°C
